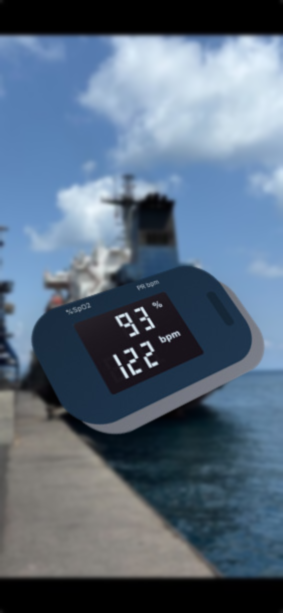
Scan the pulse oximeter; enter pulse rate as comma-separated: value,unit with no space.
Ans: 122,bpm
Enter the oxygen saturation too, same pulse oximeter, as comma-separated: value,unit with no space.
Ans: 93,%
